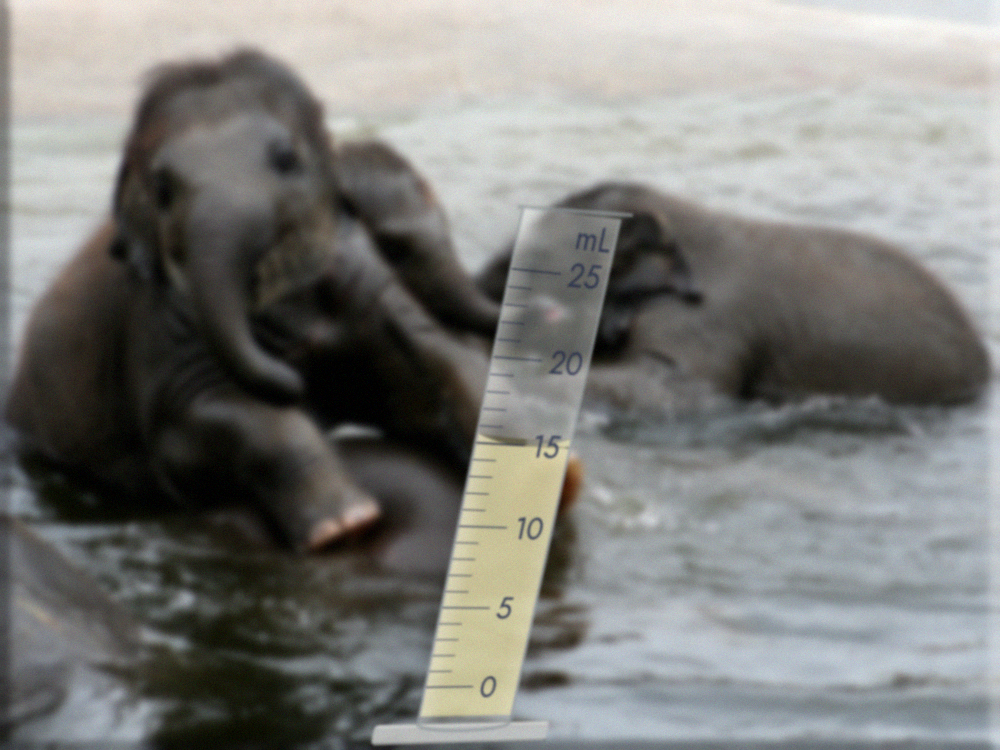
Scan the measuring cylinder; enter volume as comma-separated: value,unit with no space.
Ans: 15,mL
